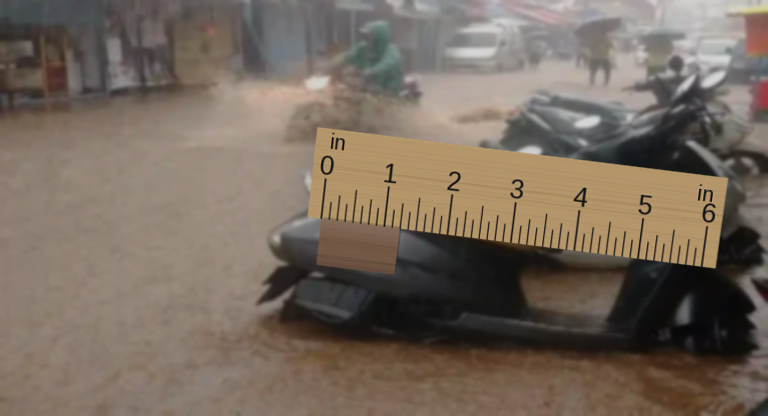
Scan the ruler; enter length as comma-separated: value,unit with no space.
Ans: 1.25,in
